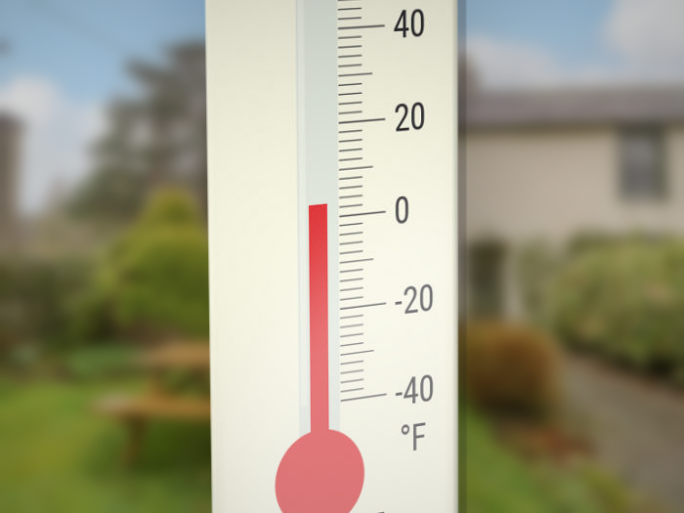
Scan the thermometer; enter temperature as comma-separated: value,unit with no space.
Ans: 3,°F
